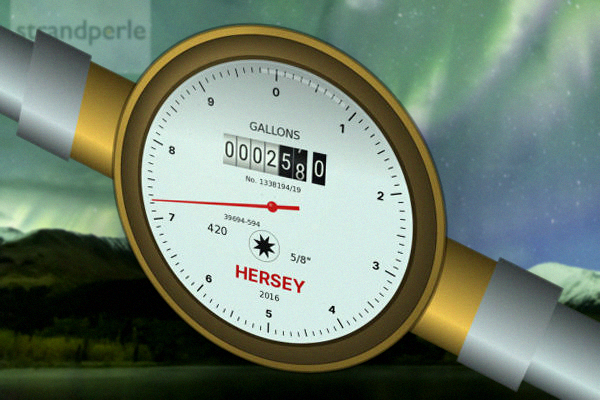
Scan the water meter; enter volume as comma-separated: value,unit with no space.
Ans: 2577.2,gal
